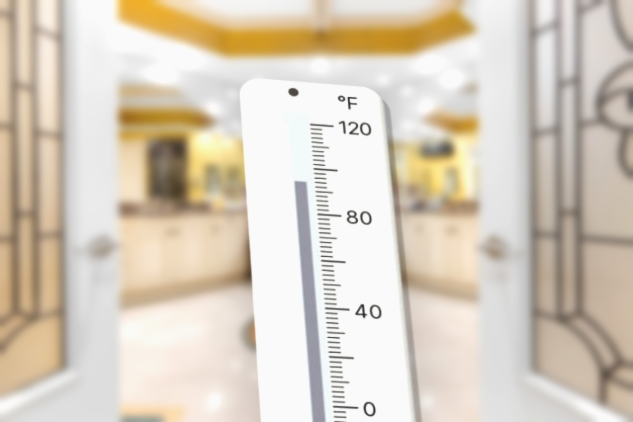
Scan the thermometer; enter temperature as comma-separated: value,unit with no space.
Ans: 94,°F
